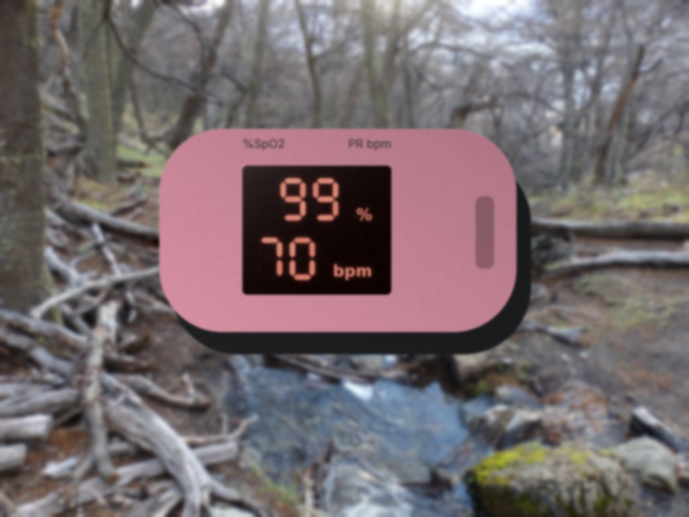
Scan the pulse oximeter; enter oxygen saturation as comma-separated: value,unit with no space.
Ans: 99,%
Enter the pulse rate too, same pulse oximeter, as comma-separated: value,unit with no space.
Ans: 70,bpm
